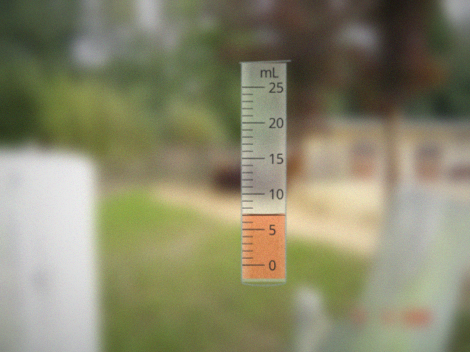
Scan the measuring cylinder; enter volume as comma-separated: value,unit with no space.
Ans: 7,mL
